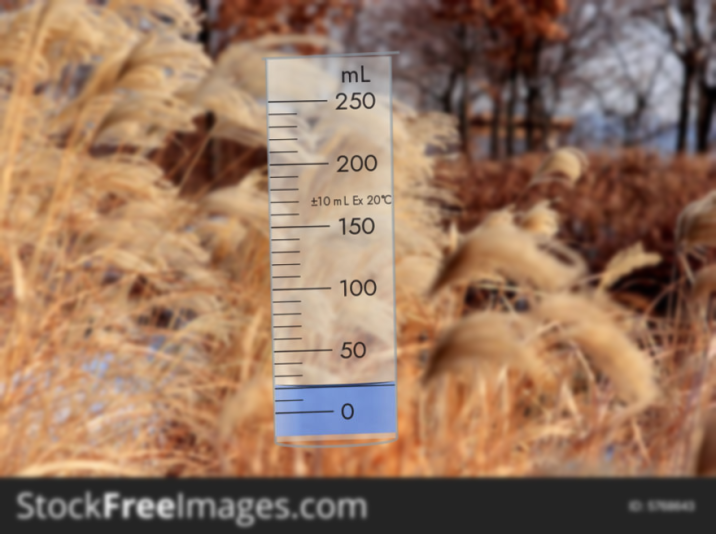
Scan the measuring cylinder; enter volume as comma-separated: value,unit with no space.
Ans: 20,mL
